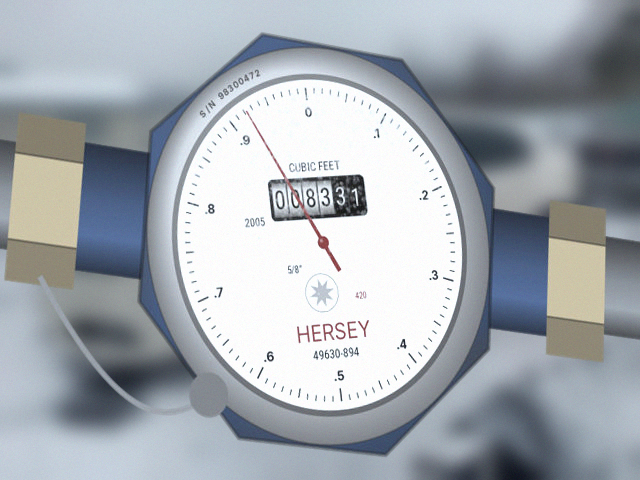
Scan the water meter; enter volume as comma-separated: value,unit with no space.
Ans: 8330.92,ft³
